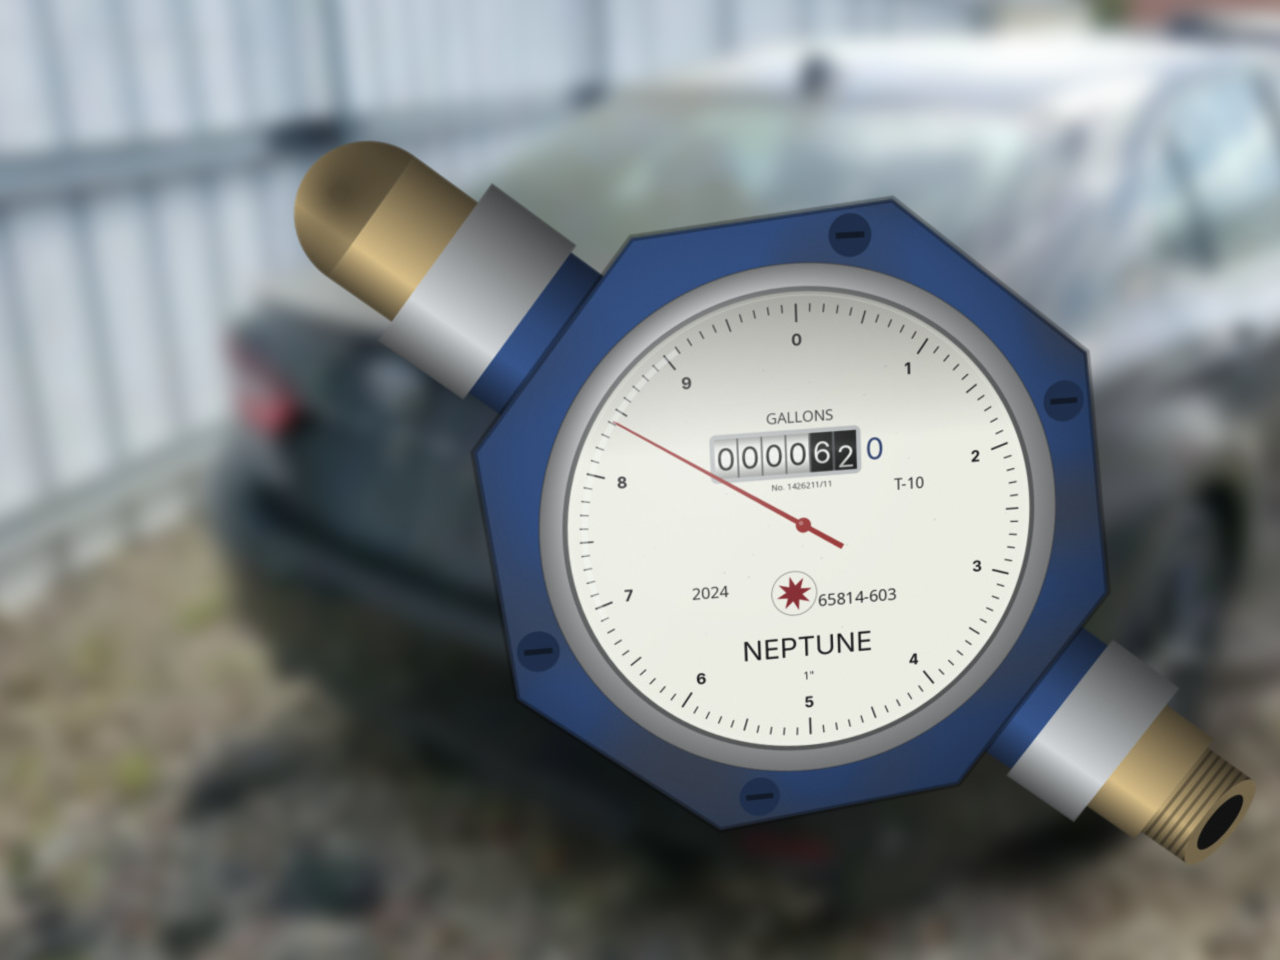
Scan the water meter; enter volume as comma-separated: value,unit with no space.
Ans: 618.4,gal
